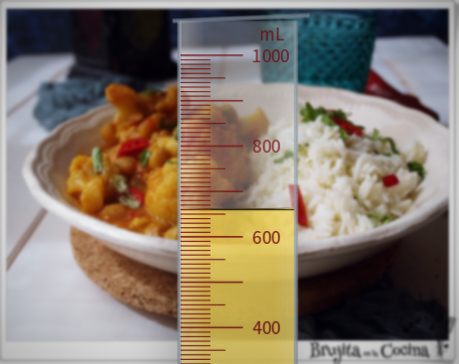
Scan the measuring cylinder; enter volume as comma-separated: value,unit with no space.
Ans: 660,mL
